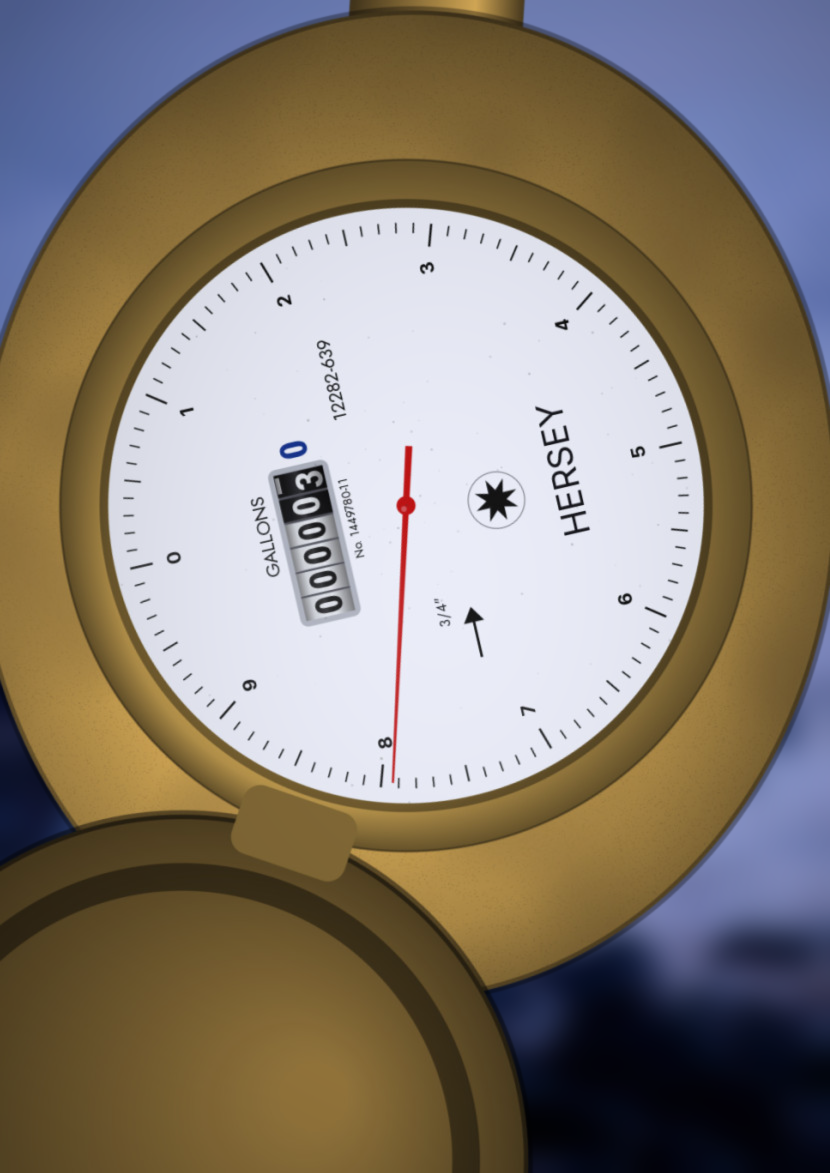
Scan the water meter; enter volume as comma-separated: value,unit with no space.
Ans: 27.9,gal
